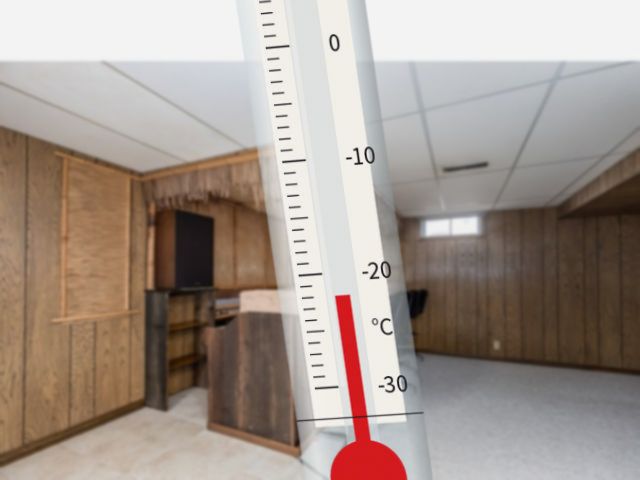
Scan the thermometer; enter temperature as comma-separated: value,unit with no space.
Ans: -22,°C
